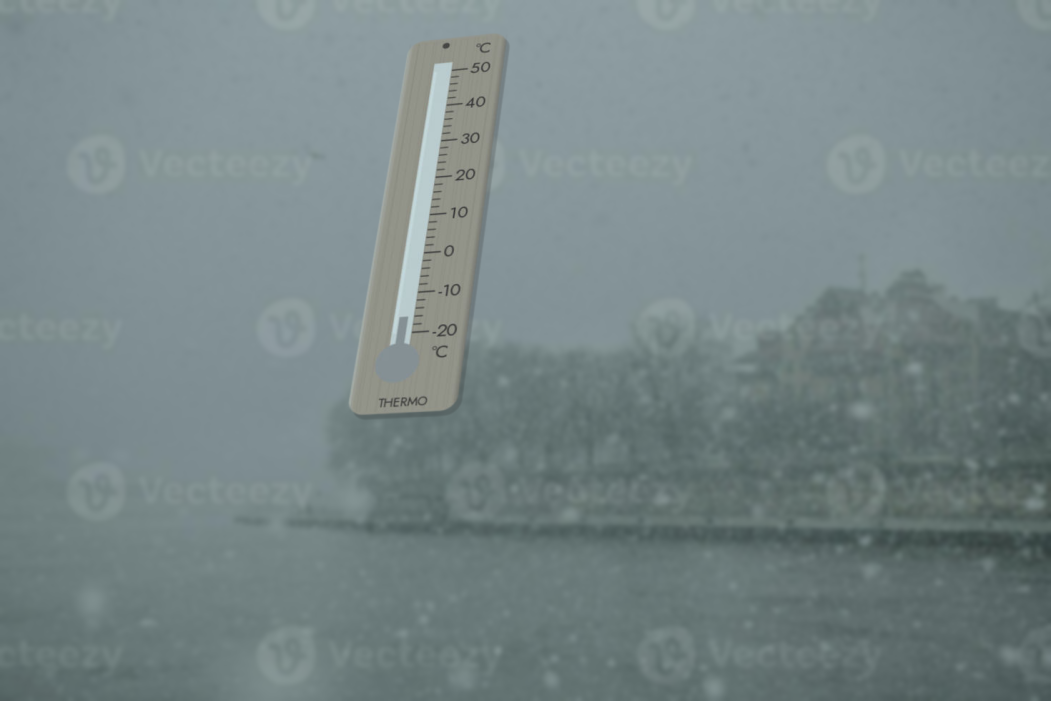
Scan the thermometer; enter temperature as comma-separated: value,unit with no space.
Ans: -16,°C
